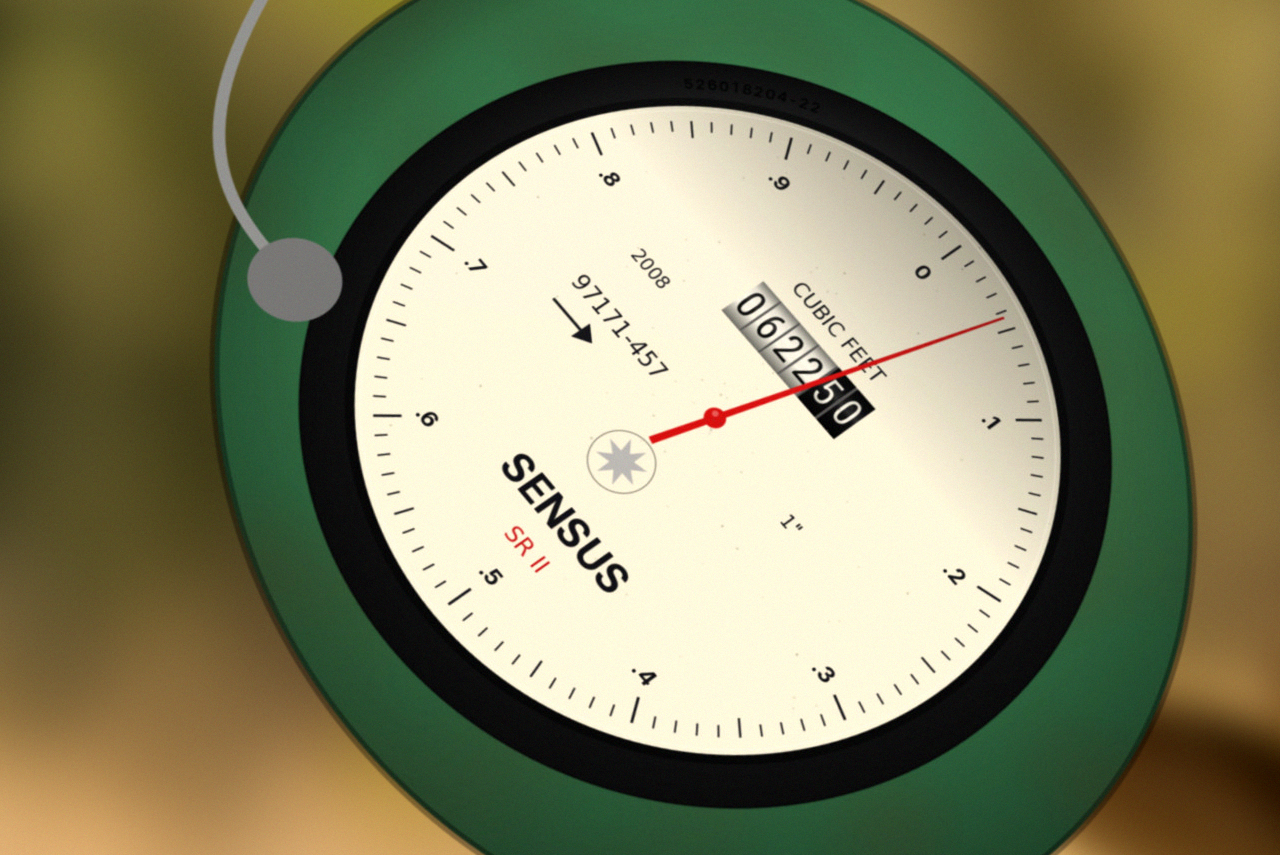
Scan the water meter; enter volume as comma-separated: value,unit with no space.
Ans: 62250.04,ft³
